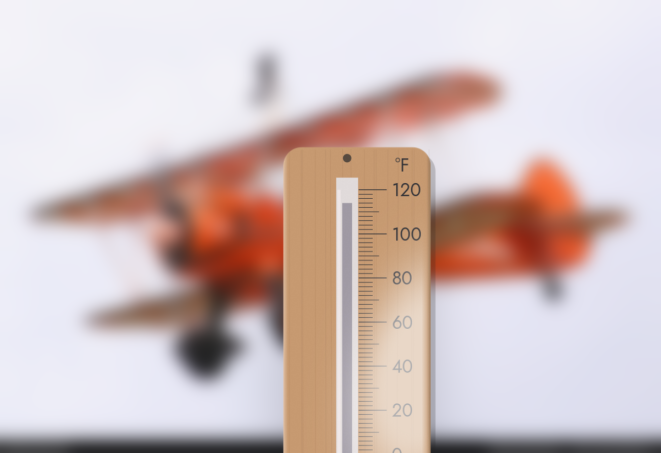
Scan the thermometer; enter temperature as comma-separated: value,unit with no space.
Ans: 114,°F
